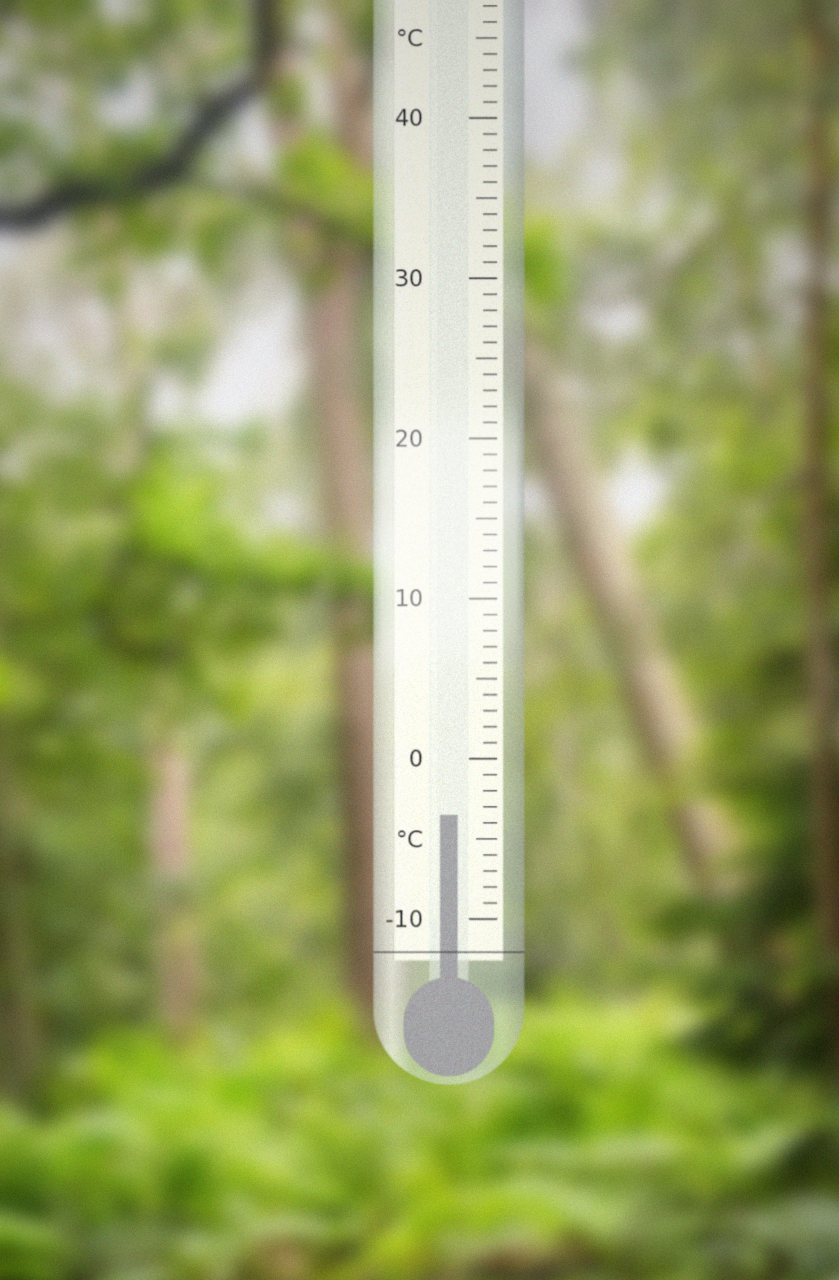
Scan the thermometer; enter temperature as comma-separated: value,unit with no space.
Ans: -3.5,°C
